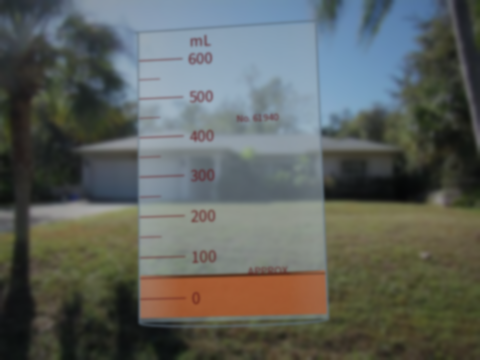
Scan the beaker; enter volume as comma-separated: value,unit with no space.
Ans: 50,mL
